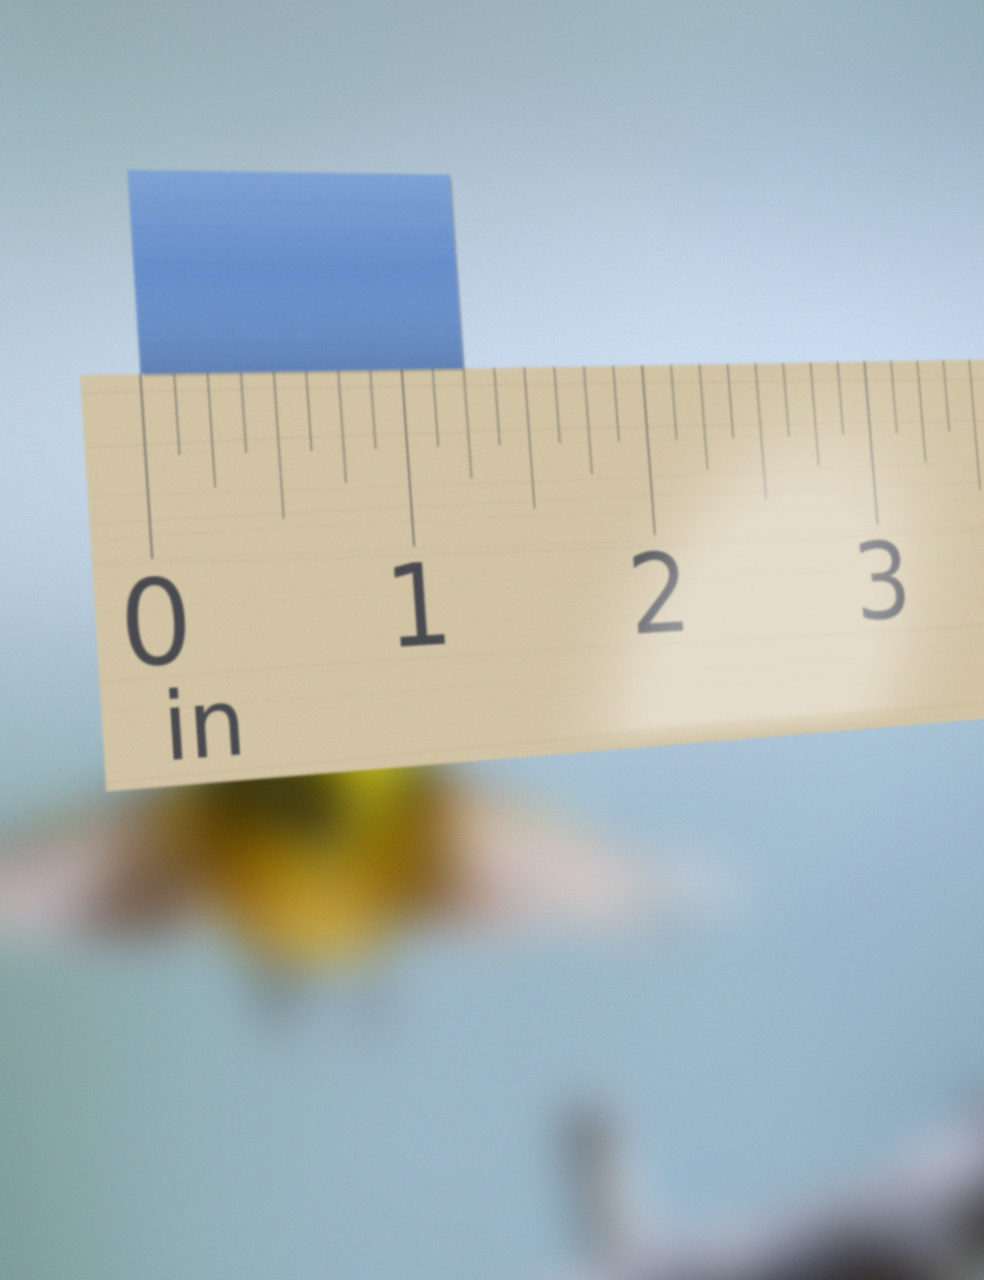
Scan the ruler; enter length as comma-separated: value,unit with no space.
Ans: 1.25,in
